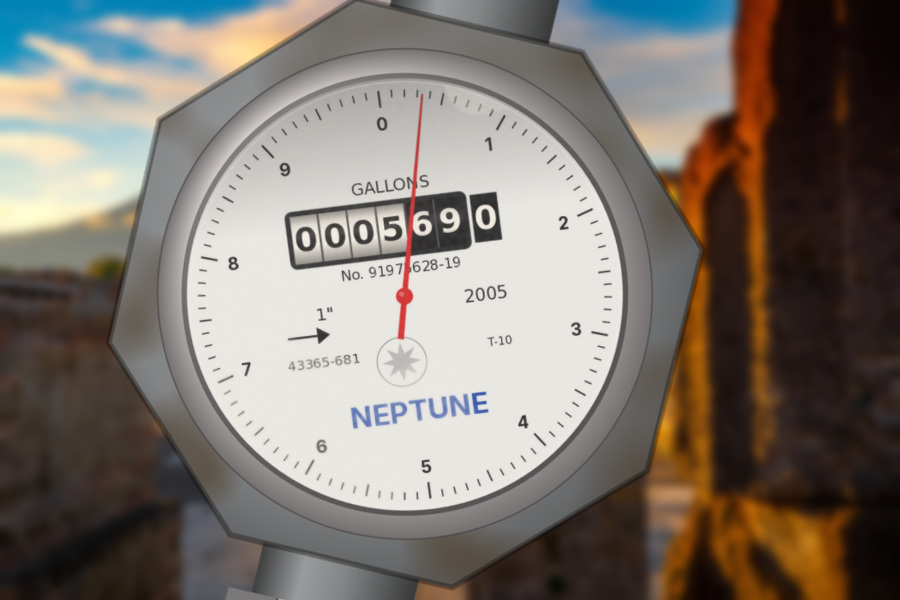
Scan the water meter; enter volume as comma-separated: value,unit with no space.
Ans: 5690.3,gal
